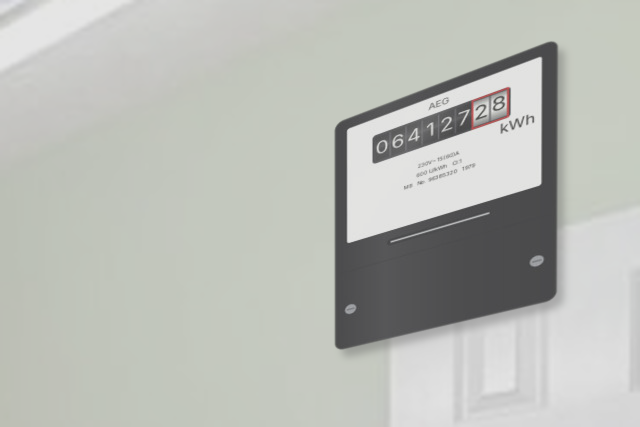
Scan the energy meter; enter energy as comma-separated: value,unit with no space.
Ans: 64127.28,kWh
